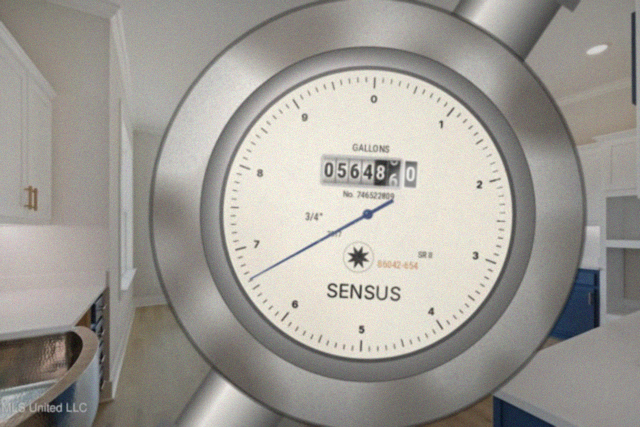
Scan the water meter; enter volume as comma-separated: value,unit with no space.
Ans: 564856.6,gal
